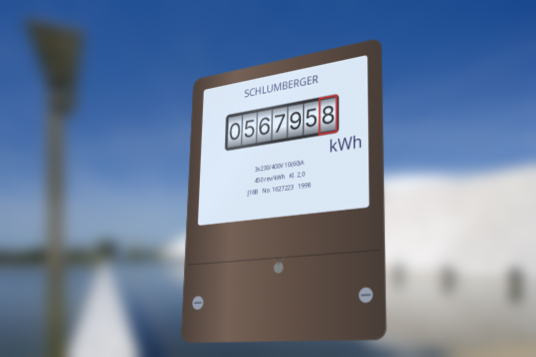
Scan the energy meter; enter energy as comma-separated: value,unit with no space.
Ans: 56795.8,kWh
